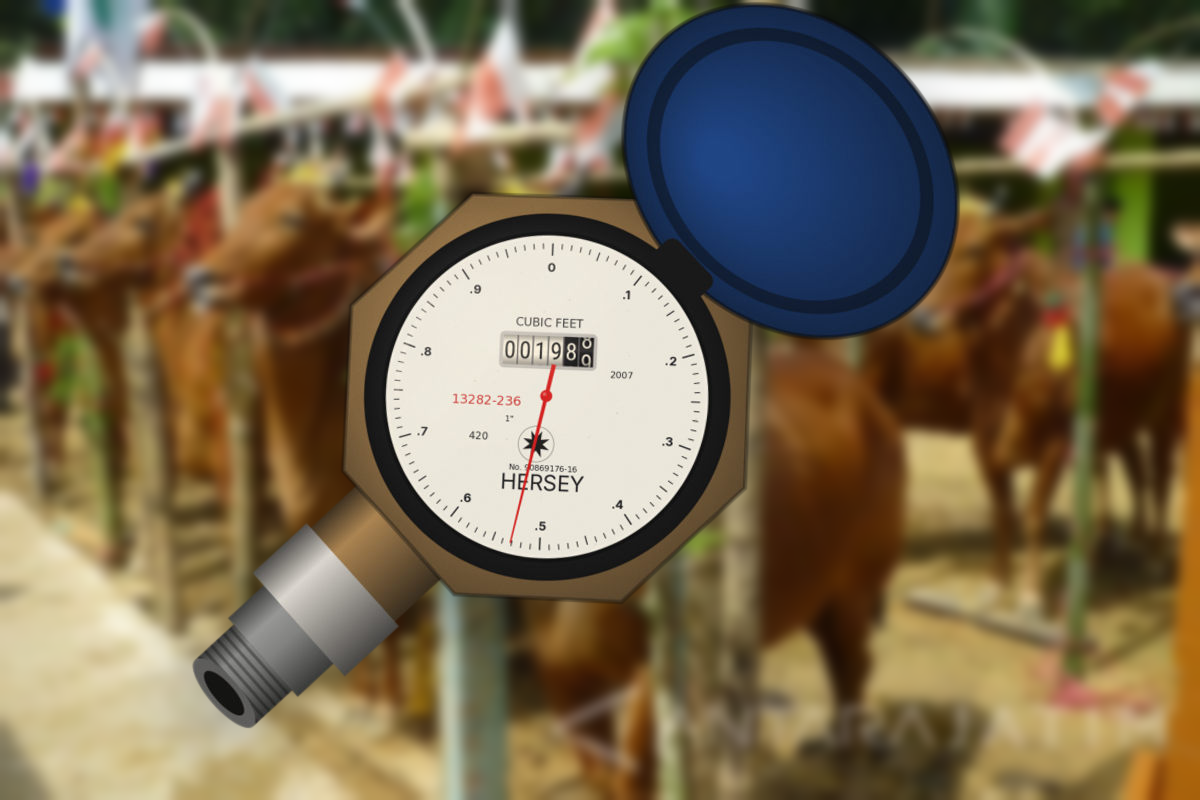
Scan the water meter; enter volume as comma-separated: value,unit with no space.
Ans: 1988.53,ft³
